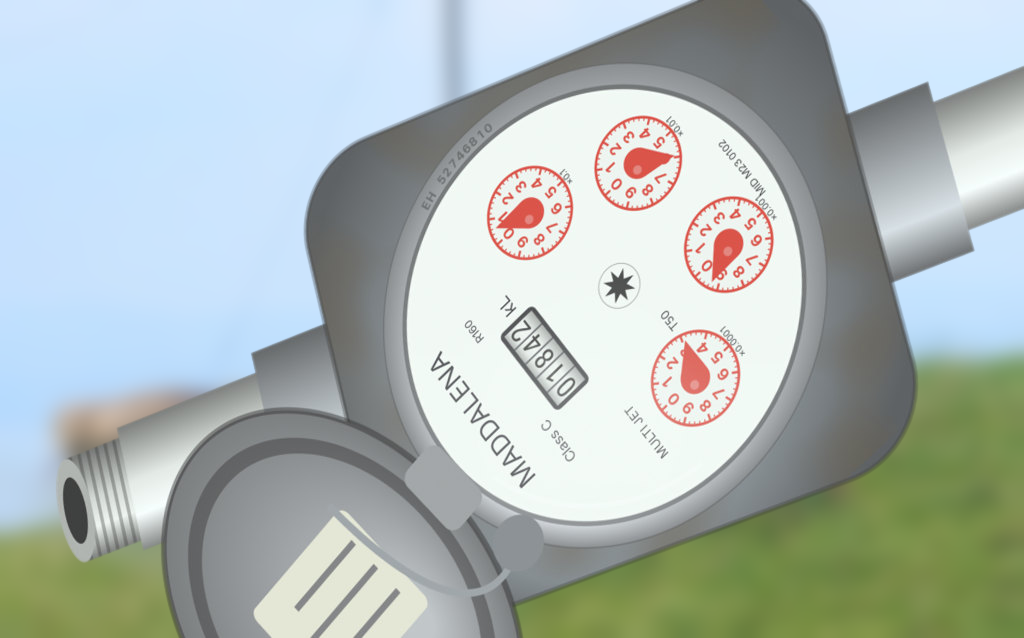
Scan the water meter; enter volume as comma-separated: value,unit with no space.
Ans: 1842.0593,kL
